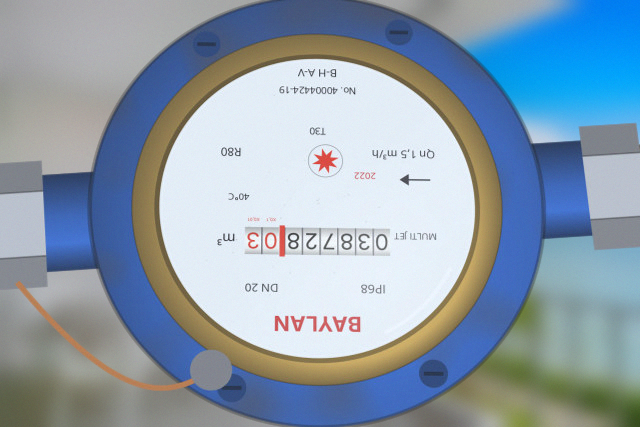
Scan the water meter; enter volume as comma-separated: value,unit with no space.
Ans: 38728.03,m³
